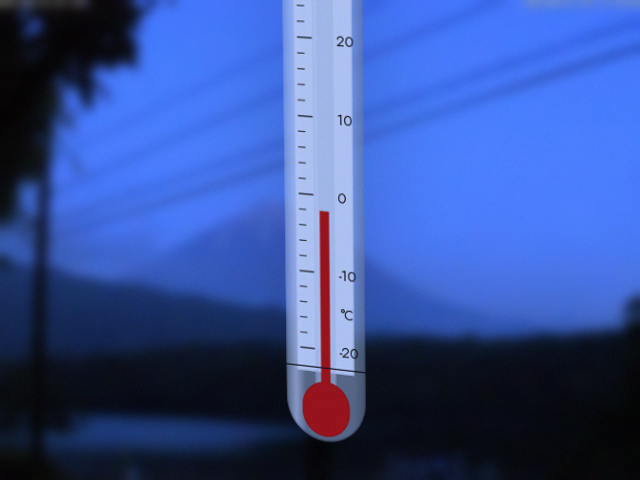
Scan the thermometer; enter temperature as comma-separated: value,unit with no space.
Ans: -2,°C
